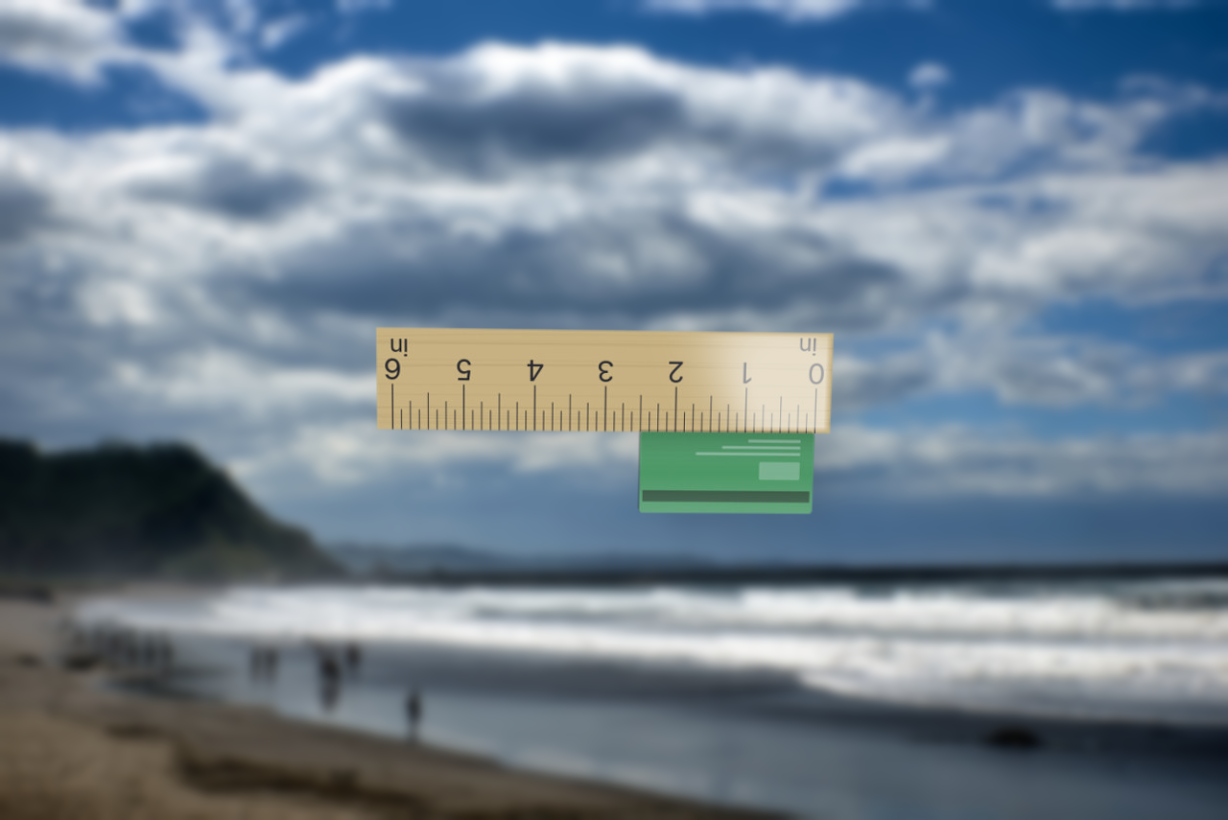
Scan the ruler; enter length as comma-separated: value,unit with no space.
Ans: 2.5,in
